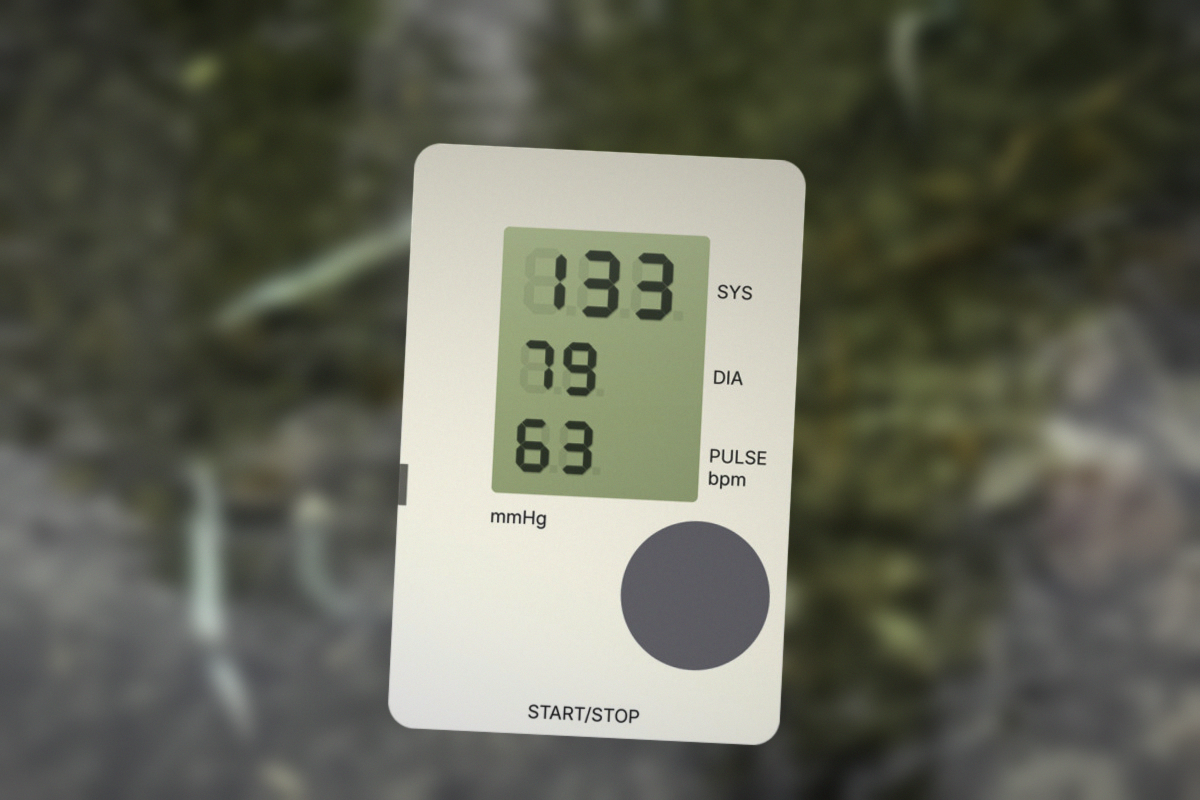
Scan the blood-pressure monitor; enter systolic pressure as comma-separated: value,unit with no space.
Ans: 133,mmHg
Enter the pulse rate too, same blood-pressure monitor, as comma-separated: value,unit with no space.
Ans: 63,bpm
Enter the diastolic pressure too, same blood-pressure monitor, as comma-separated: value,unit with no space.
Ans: 79,mmHg
